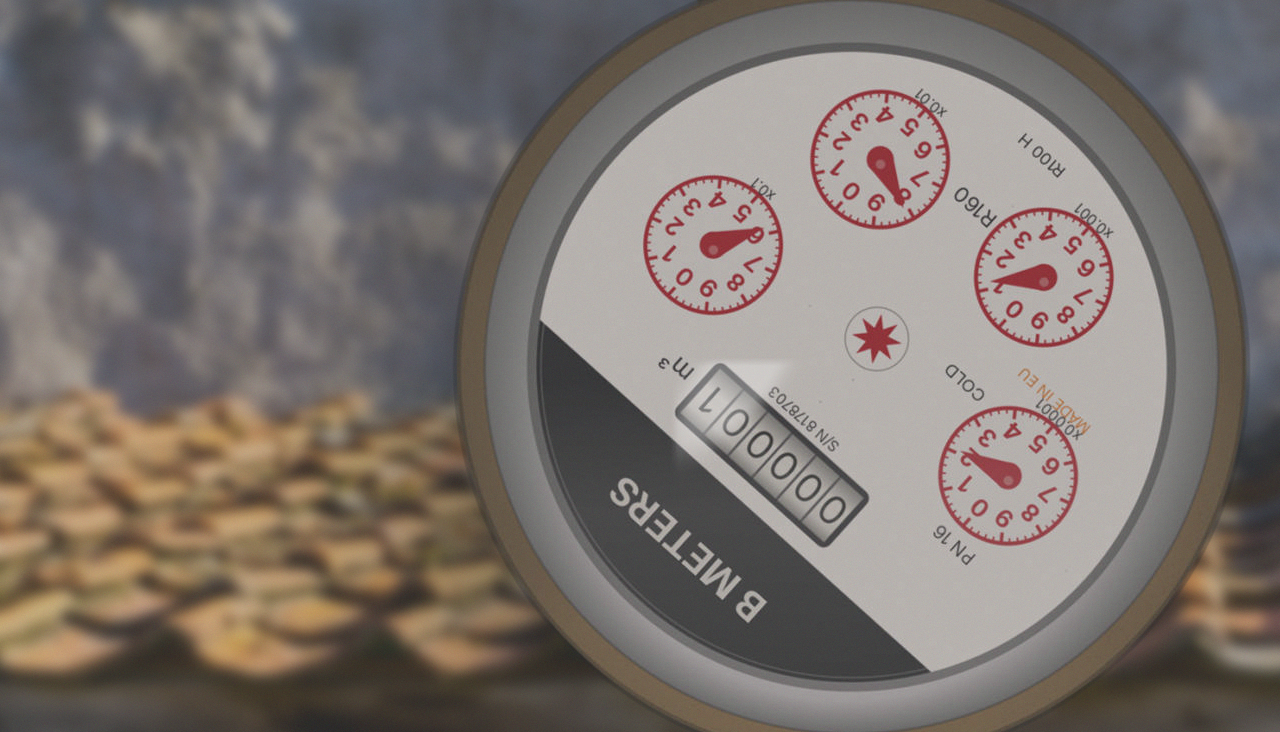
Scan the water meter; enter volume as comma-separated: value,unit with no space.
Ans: 1.5812,m³
